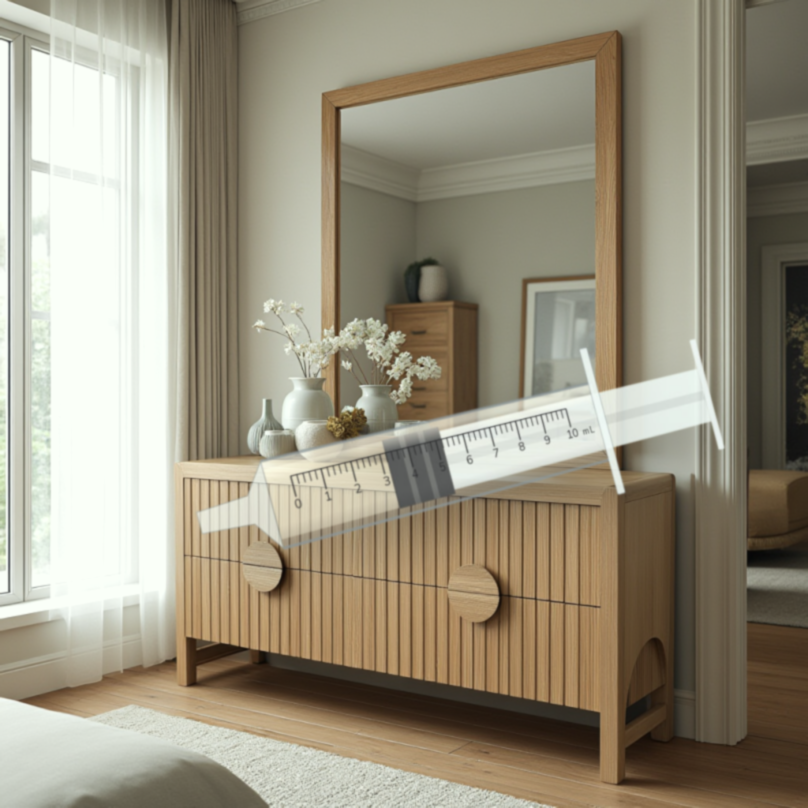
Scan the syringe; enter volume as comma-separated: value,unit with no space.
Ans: 3.2,mL
